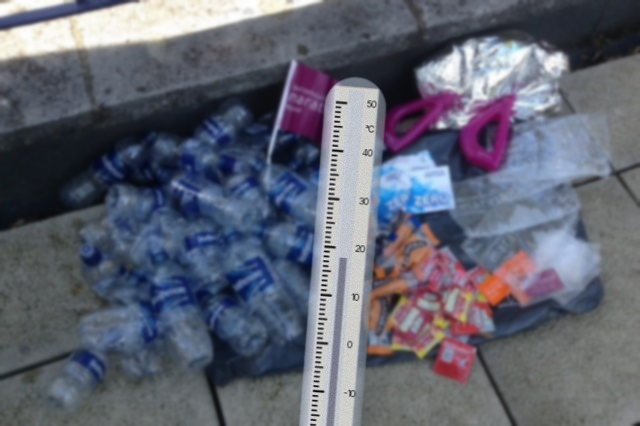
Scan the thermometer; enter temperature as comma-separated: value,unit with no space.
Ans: 18,°C
